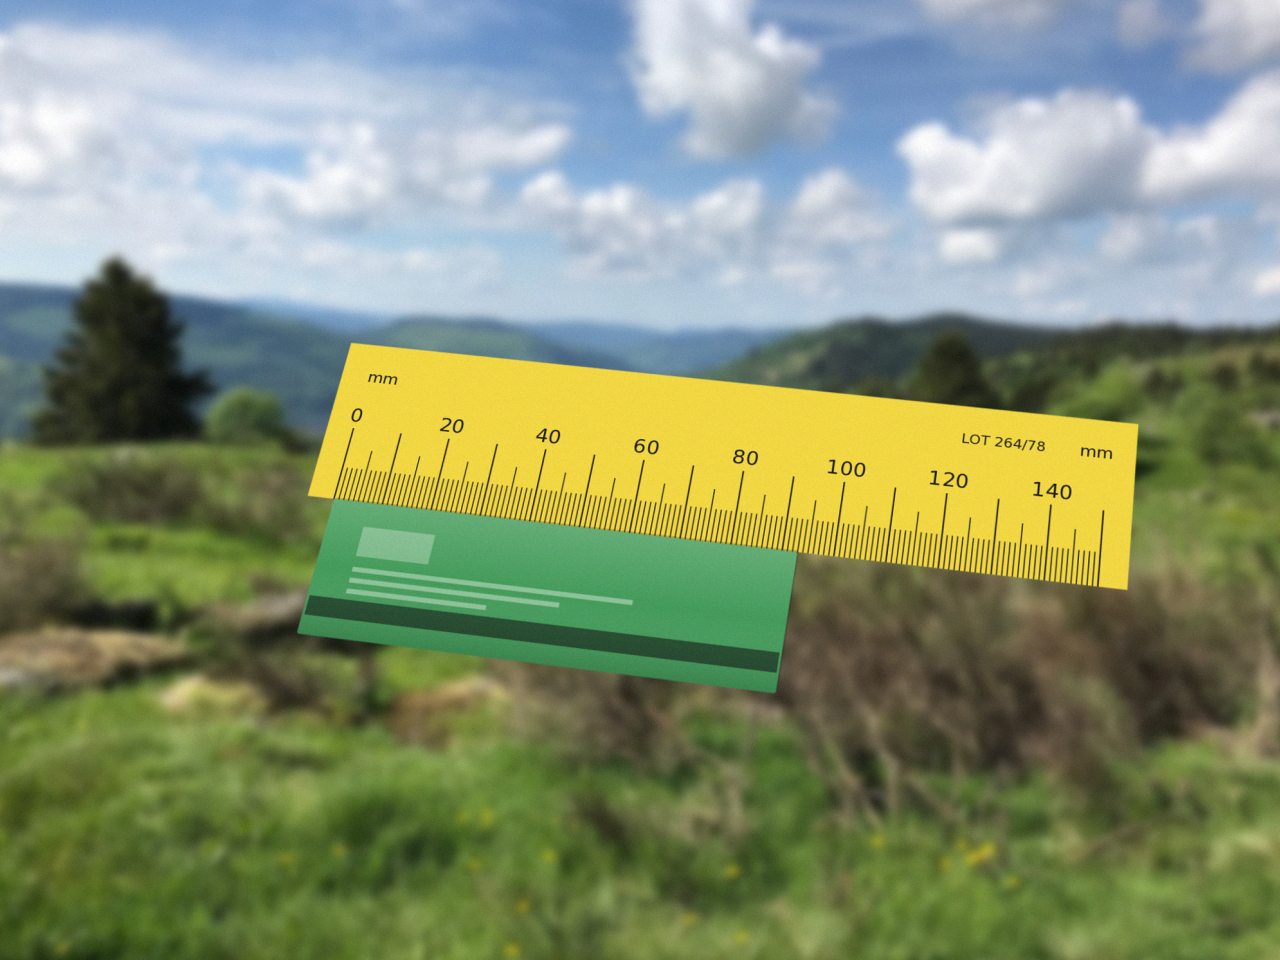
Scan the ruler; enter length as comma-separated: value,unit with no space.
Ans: 93,mm
